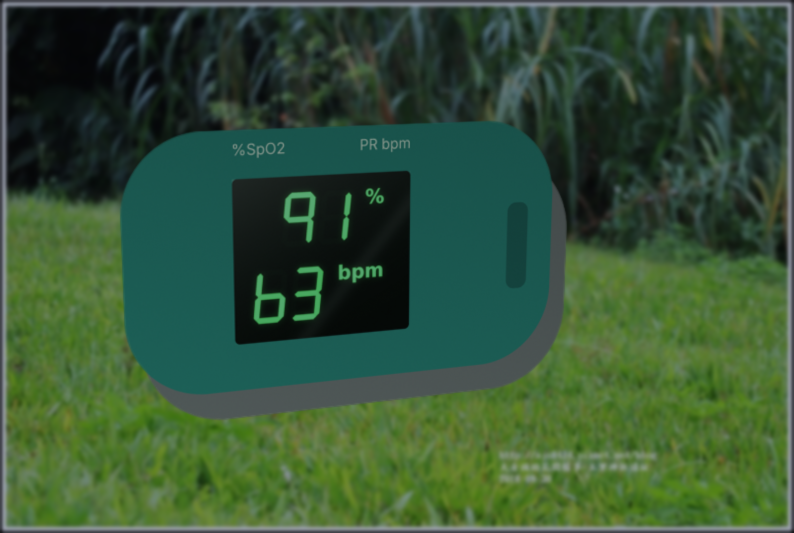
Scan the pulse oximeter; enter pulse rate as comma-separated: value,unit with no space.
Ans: 63,bpm
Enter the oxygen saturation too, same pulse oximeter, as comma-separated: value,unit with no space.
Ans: 91,%
